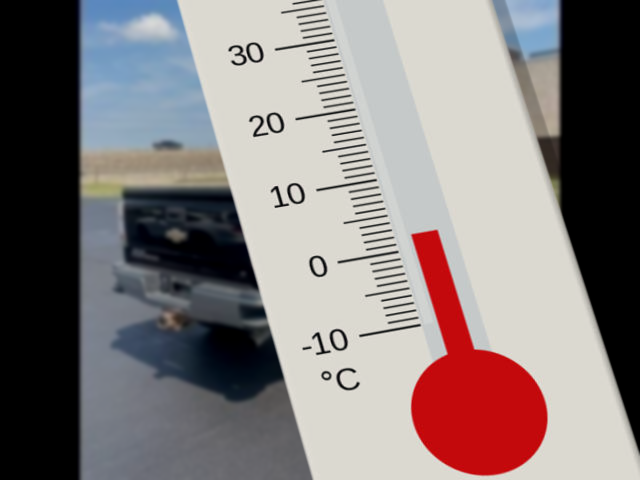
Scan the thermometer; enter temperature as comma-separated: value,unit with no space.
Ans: 2,°C
